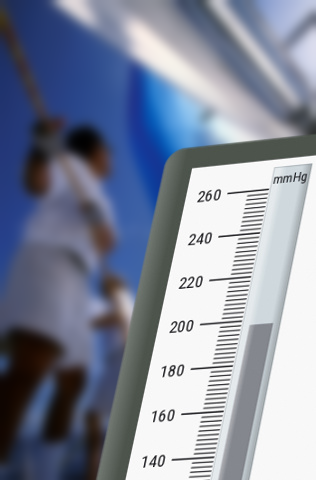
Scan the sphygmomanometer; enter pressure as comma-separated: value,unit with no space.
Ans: 198,mmHg
